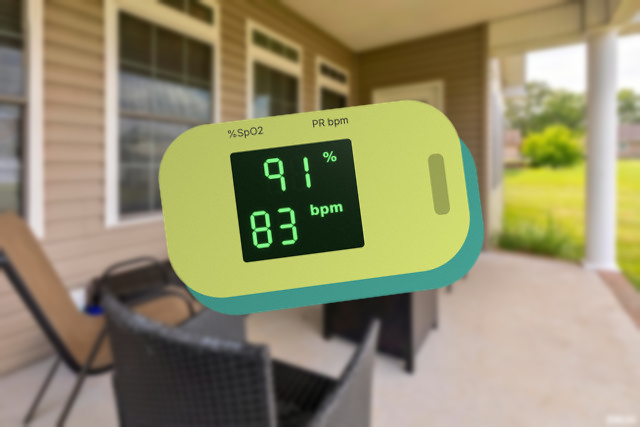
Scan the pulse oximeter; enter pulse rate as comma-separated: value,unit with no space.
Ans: 83,bpm
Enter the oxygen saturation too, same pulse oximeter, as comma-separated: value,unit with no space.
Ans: 91,%
